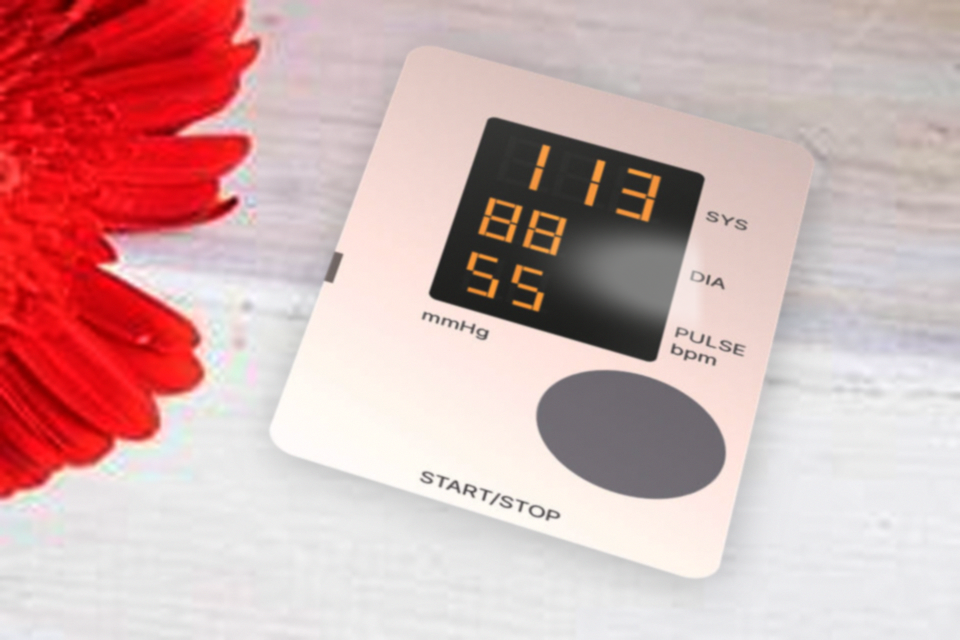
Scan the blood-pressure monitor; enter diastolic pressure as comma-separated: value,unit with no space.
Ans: 88,mmHg
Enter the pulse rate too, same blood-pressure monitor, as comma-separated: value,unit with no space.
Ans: 55,bpm
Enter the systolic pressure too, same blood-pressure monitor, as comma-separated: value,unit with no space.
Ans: 113,mmHg
